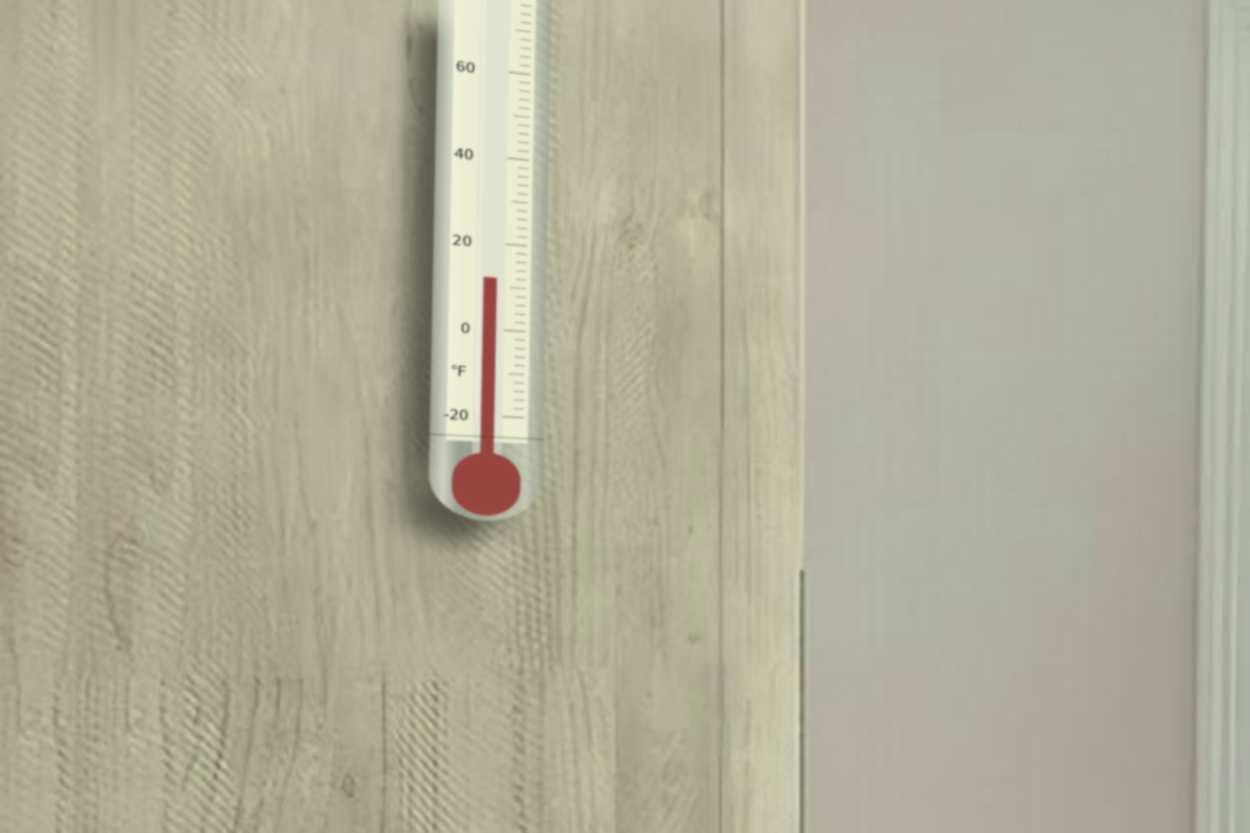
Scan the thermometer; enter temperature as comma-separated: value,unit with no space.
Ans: 12,°F
